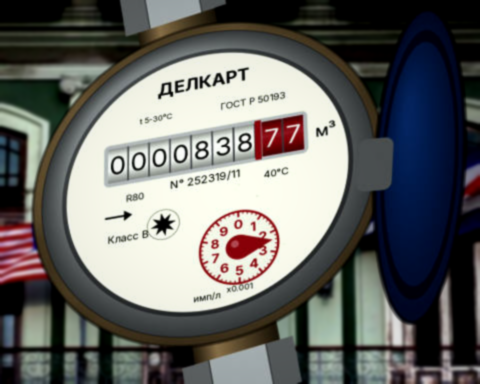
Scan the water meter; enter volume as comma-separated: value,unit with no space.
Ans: 838.772,m³
